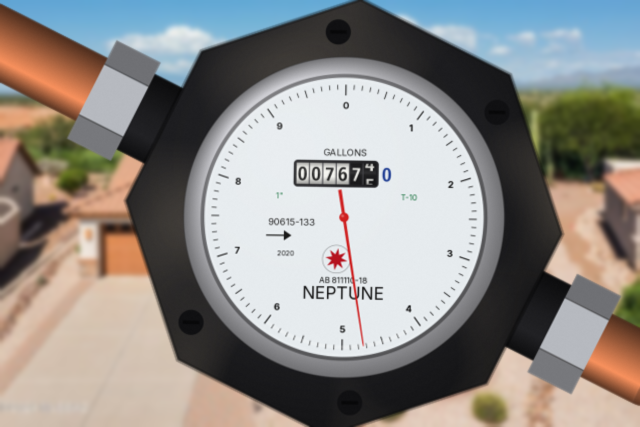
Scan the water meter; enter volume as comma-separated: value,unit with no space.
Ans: 76744.7,gal
